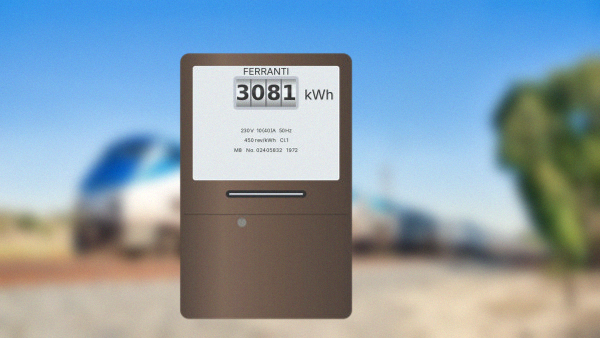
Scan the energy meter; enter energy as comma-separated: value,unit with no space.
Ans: 3081,kWh
